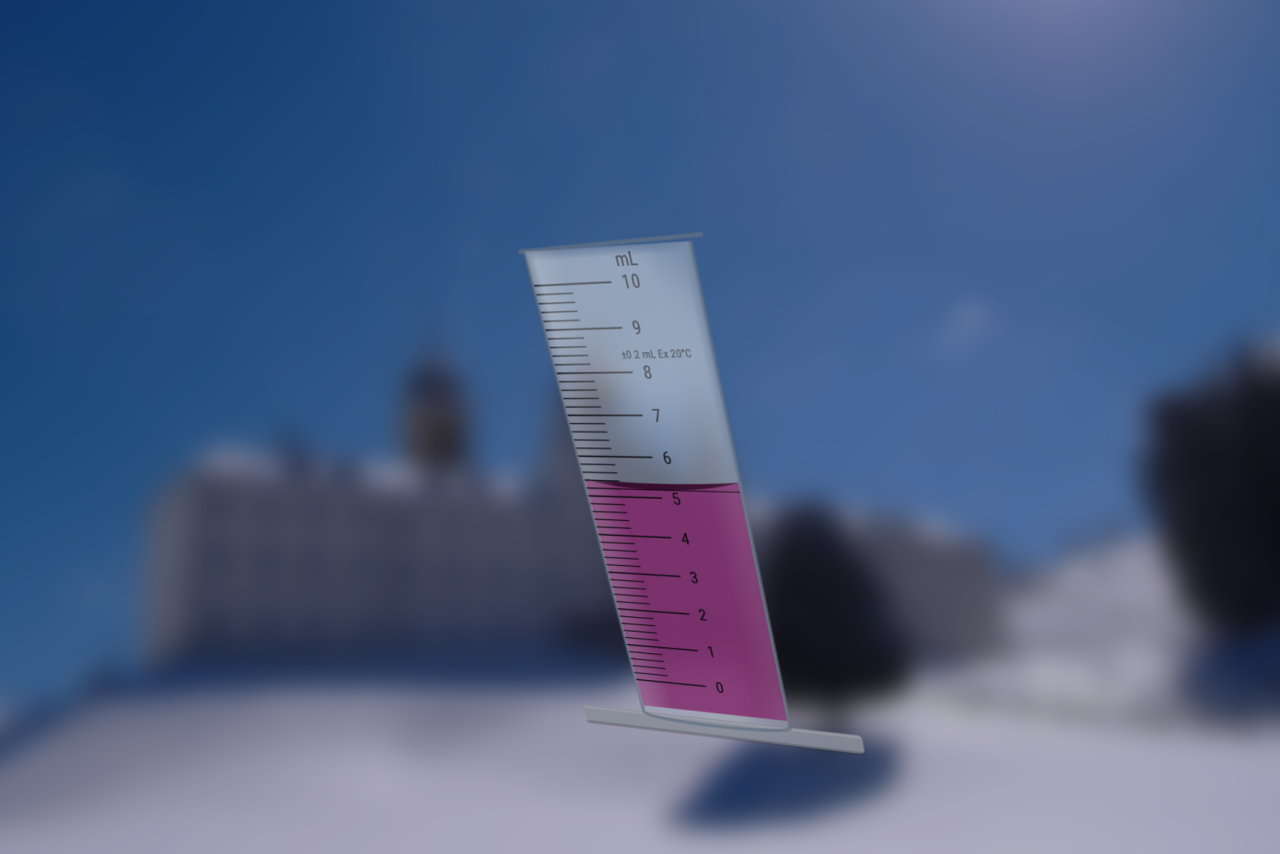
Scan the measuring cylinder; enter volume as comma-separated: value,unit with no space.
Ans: 5.2,mL
